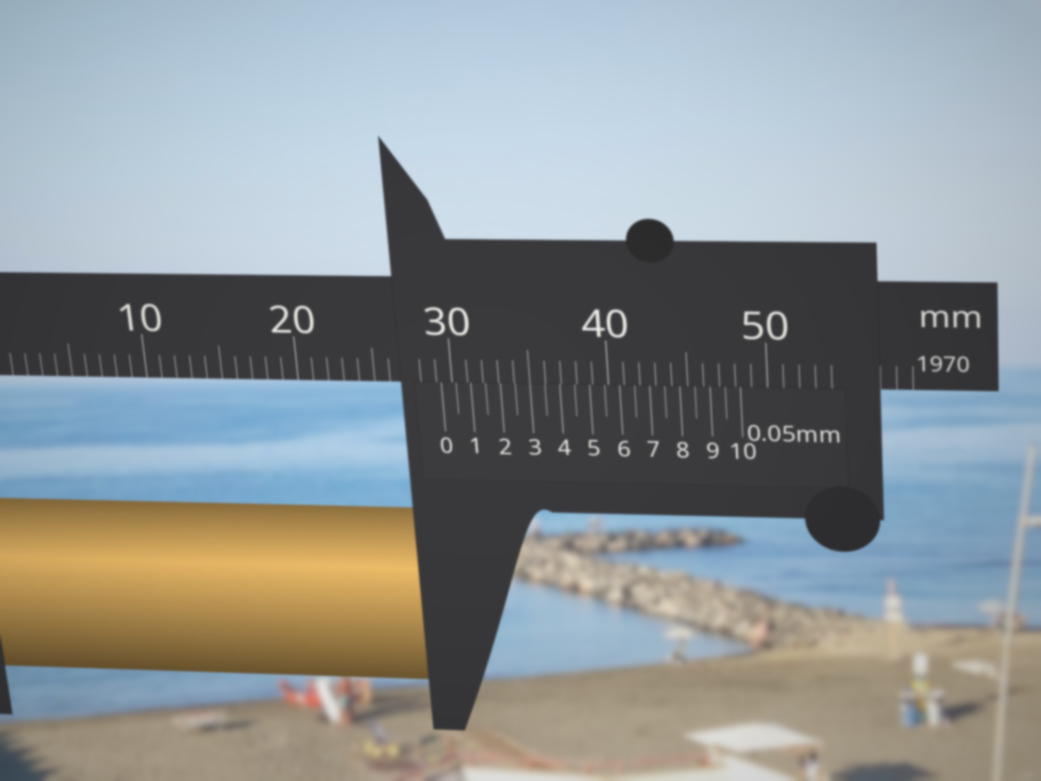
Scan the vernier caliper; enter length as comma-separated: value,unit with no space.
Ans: 29.3,mm
